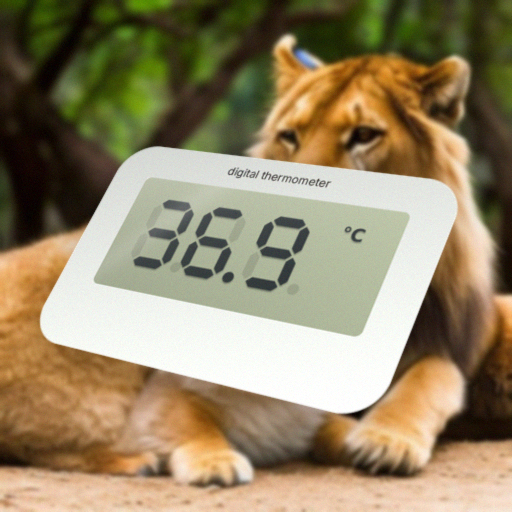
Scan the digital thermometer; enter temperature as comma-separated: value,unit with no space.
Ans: 36.9,°C
